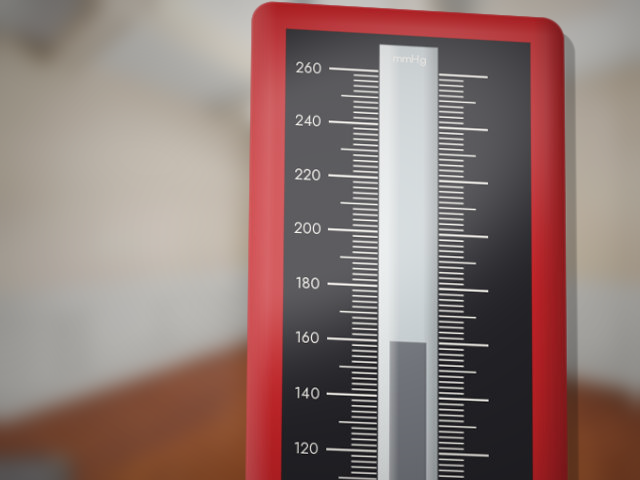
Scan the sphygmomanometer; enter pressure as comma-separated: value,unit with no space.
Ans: 160,mmHg
